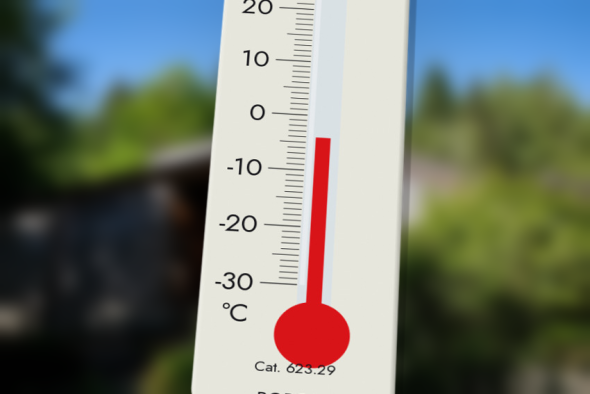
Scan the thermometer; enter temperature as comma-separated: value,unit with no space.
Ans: -4,°C
